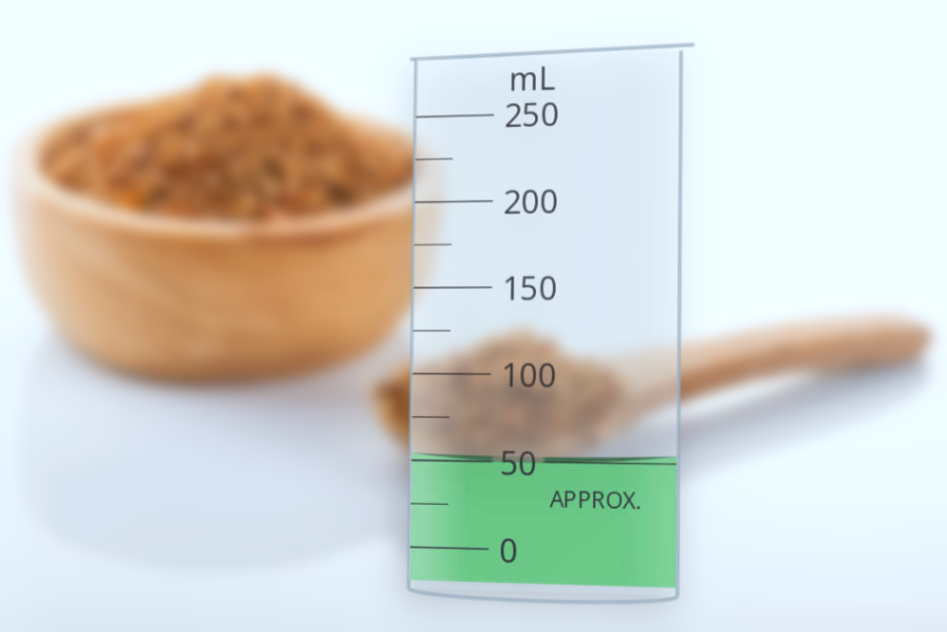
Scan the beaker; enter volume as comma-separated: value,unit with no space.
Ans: 50,mL
